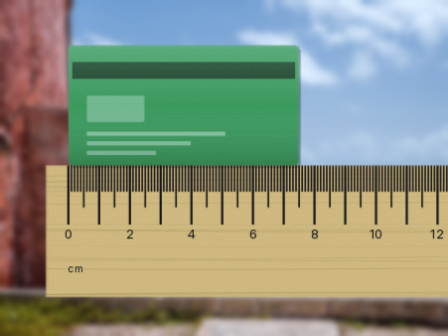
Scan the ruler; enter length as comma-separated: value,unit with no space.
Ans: 7.5,cm
